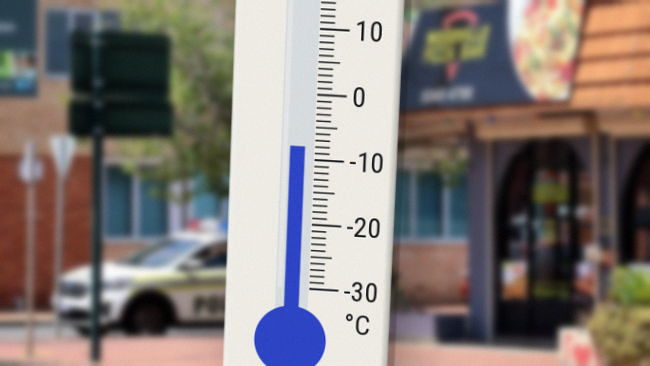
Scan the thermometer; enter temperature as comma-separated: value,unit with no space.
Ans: -8,°C
